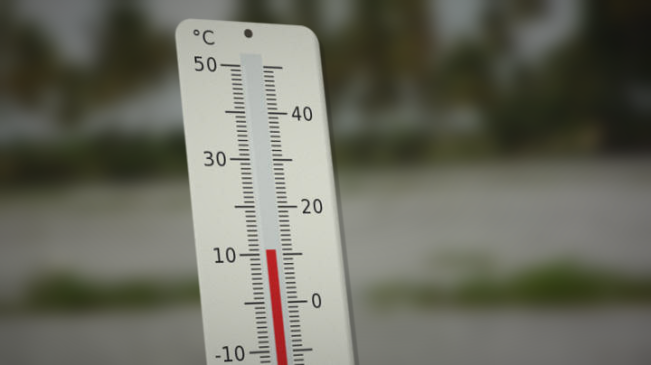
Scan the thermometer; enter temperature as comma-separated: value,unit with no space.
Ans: 11,°C
